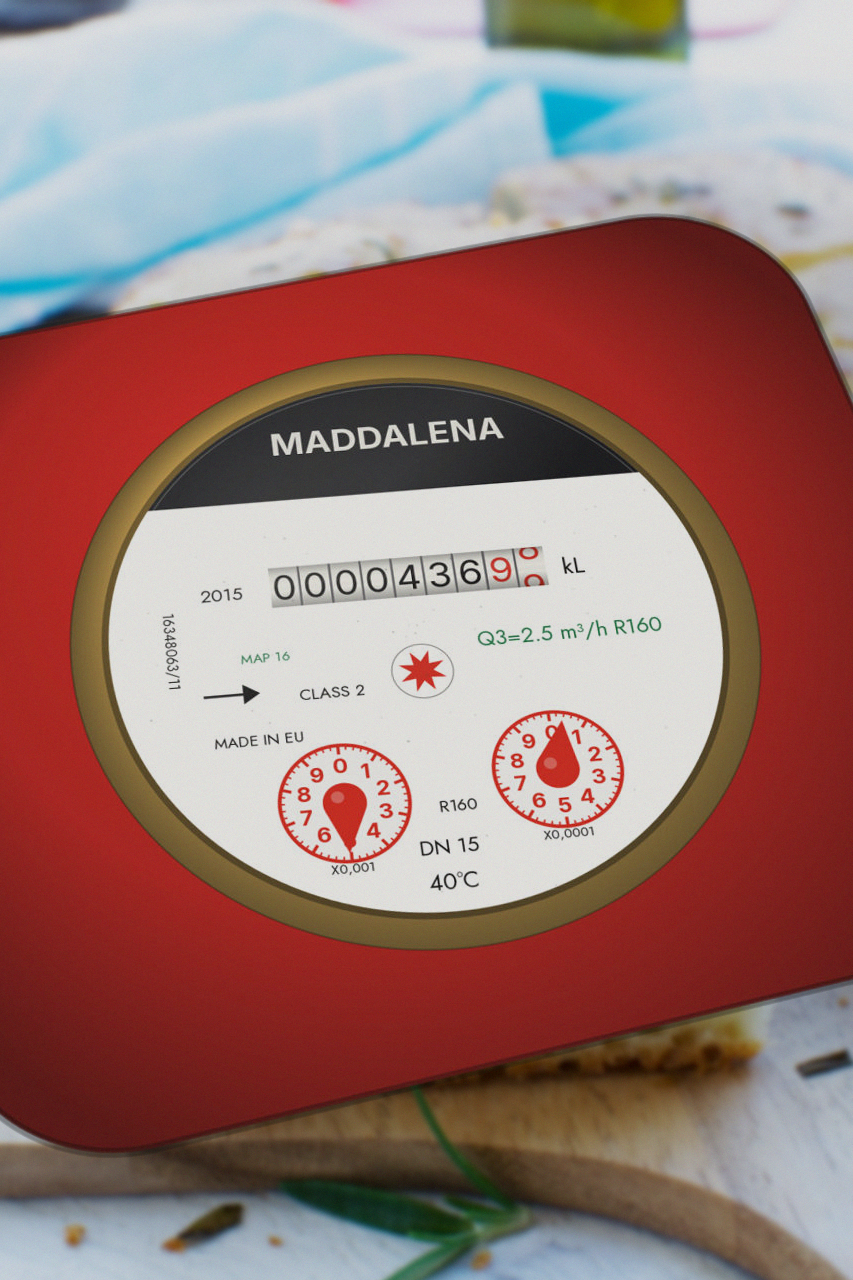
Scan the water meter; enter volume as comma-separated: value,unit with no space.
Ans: 436.9850,kL
